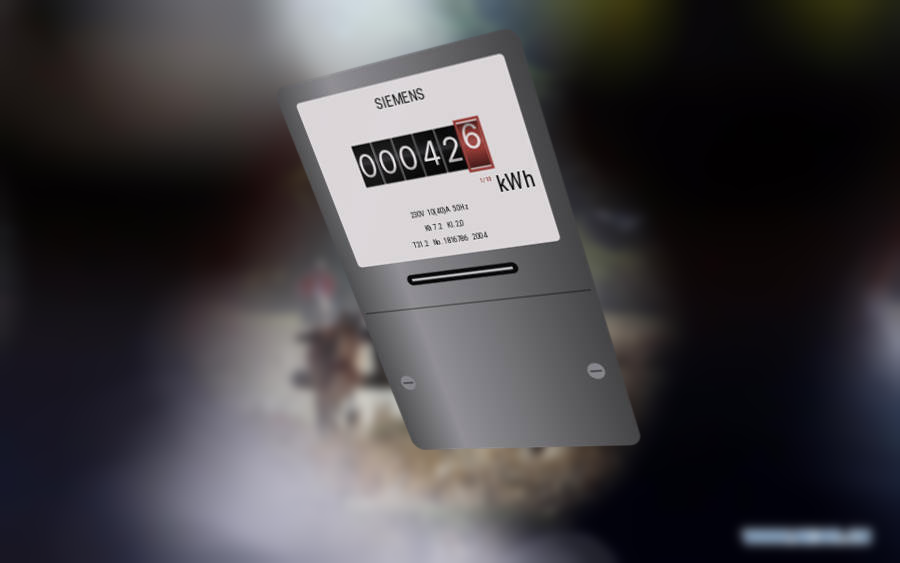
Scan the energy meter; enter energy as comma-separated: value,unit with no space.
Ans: 42.6,kWh
